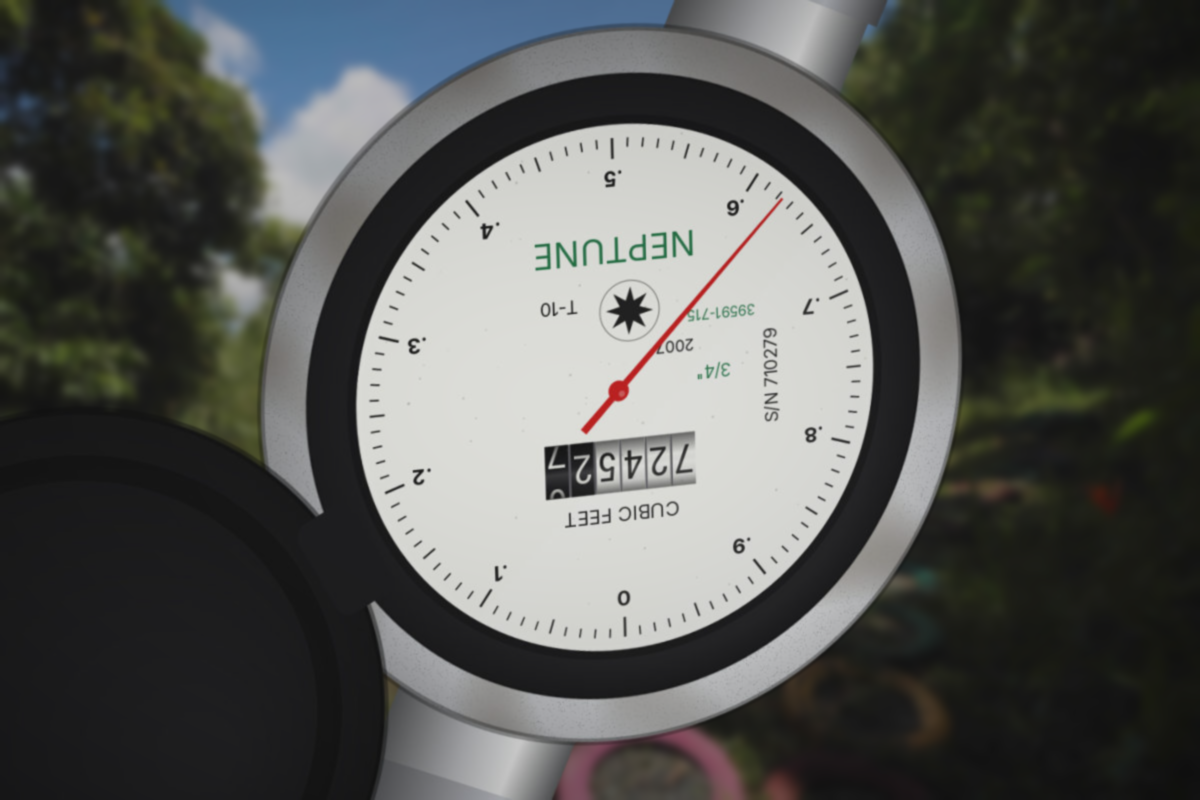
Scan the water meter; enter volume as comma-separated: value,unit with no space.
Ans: 724526.62,ft³
